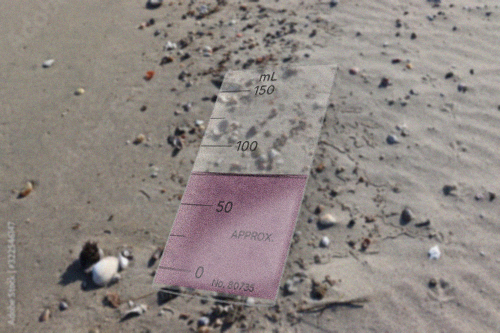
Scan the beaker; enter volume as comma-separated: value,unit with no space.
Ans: 75,mL
